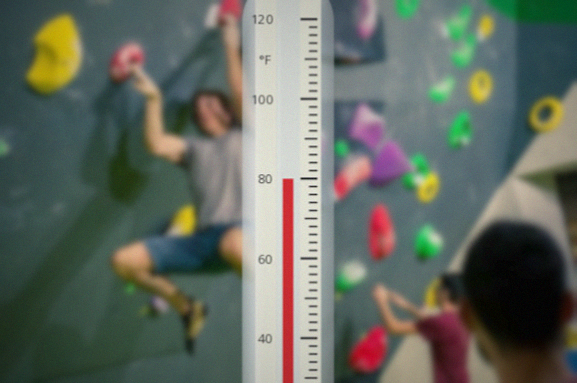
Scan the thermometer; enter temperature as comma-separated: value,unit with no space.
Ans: 80,°F
